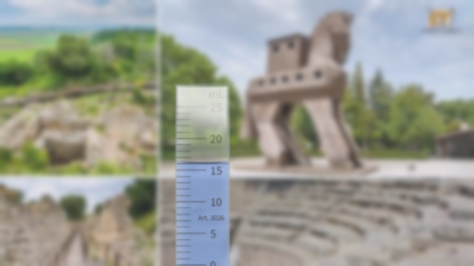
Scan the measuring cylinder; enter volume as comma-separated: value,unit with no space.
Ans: 16,mL
